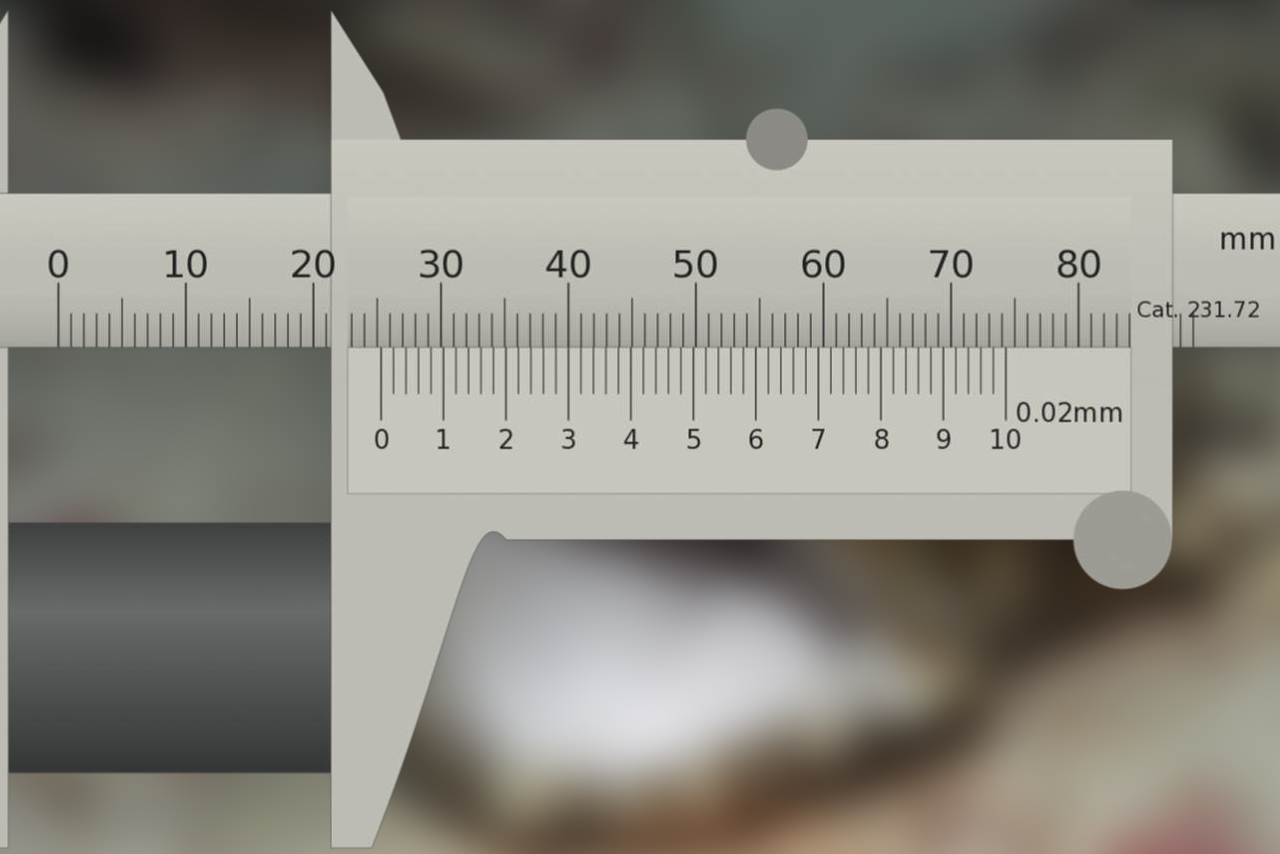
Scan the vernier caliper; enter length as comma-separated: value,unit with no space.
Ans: 25.3,mm
